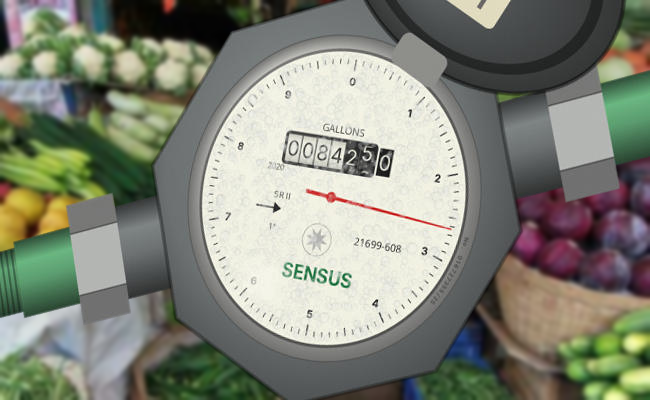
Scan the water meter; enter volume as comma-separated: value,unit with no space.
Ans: 84252.6,gal
